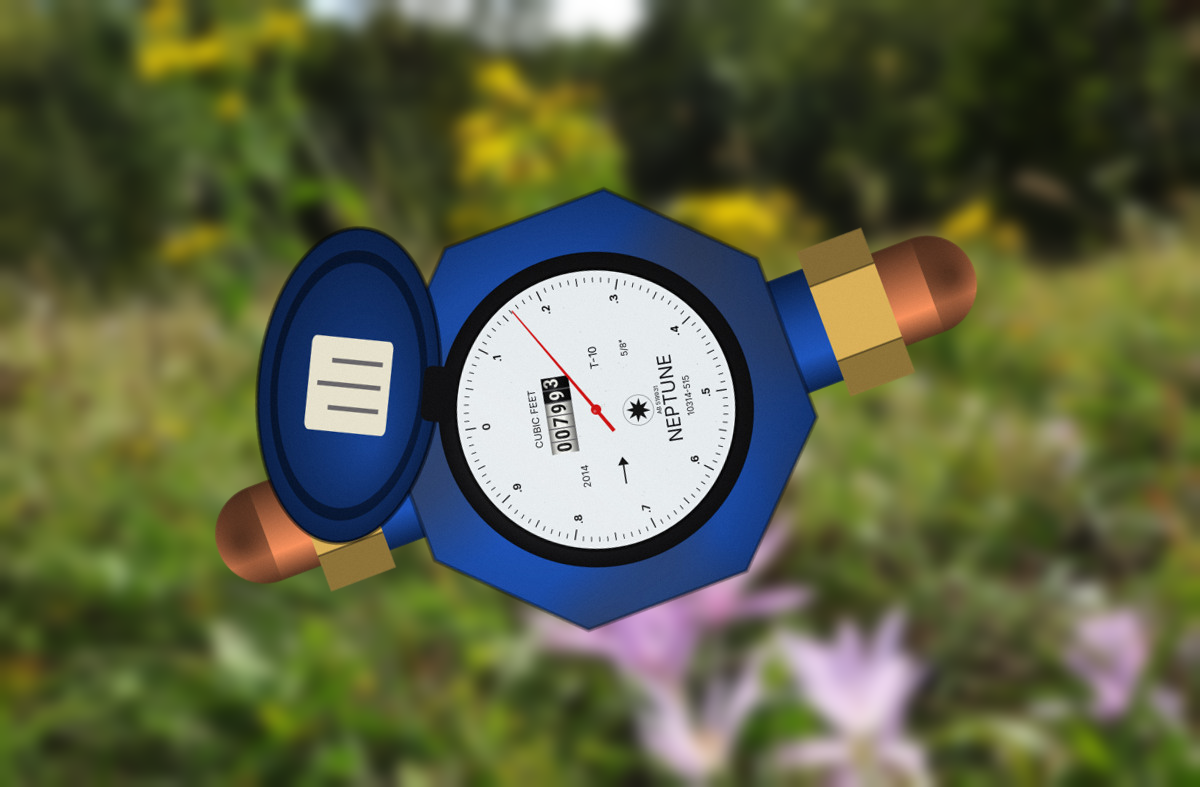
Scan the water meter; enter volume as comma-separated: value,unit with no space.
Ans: 7993.16,ft³
